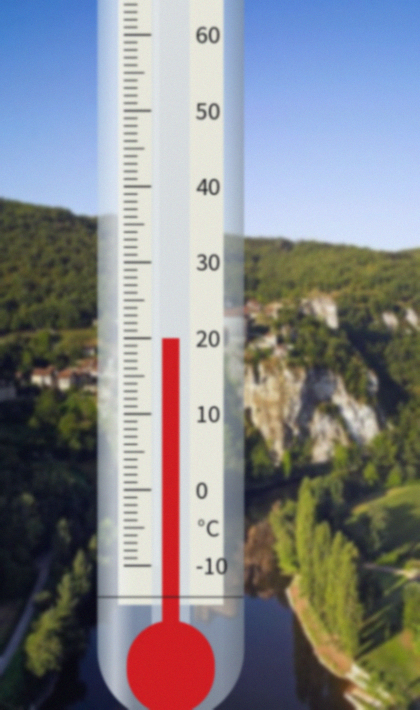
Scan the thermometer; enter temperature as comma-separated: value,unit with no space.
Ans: 20,°C
